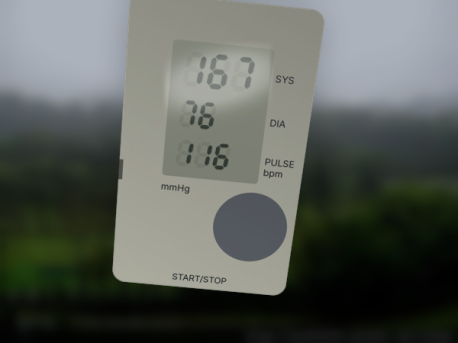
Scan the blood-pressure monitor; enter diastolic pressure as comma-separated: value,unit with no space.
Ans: 76,mmHg
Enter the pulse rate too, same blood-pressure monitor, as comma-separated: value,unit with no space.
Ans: 116,bpm
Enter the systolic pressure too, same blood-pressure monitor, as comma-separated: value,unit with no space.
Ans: 167,mmHg
